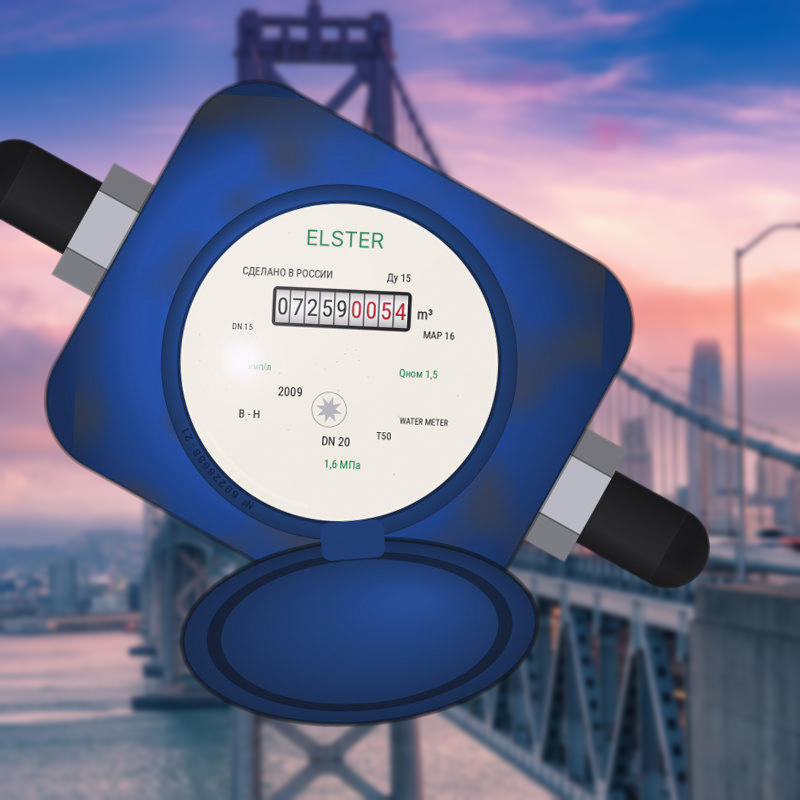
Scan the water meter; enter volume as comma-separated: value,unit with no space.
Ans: 7259.0054,m³
